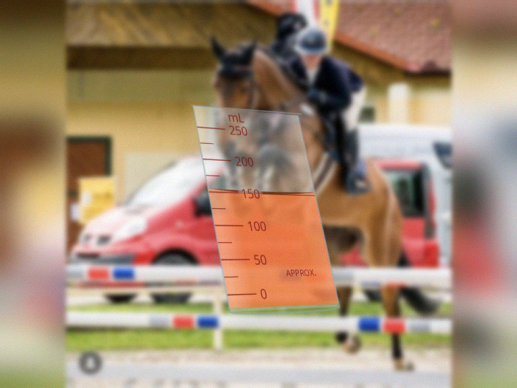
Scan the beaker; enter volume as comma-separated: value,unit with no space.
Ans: 150,mL
